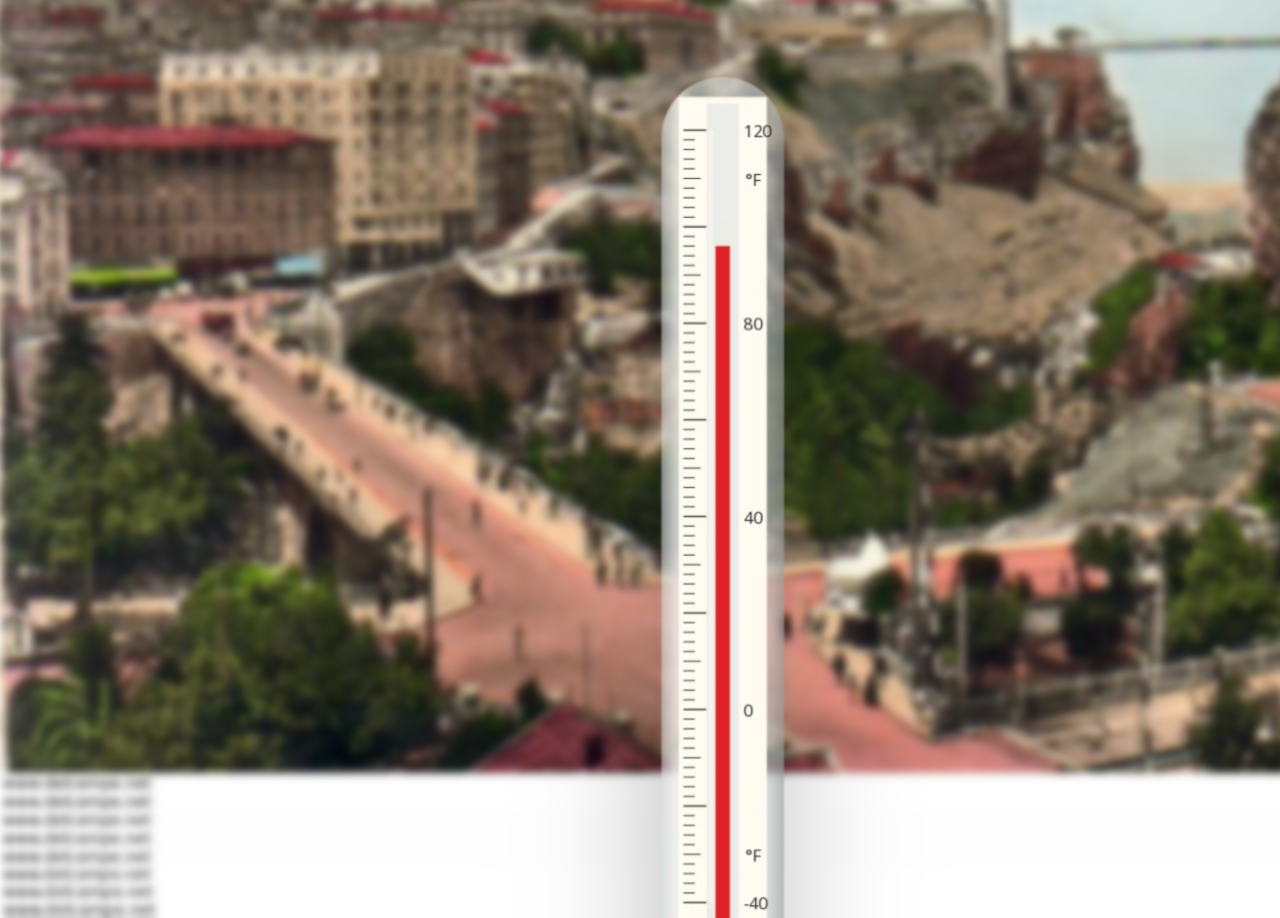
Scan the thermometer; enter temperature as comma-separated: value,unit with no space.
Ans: 96,°F
